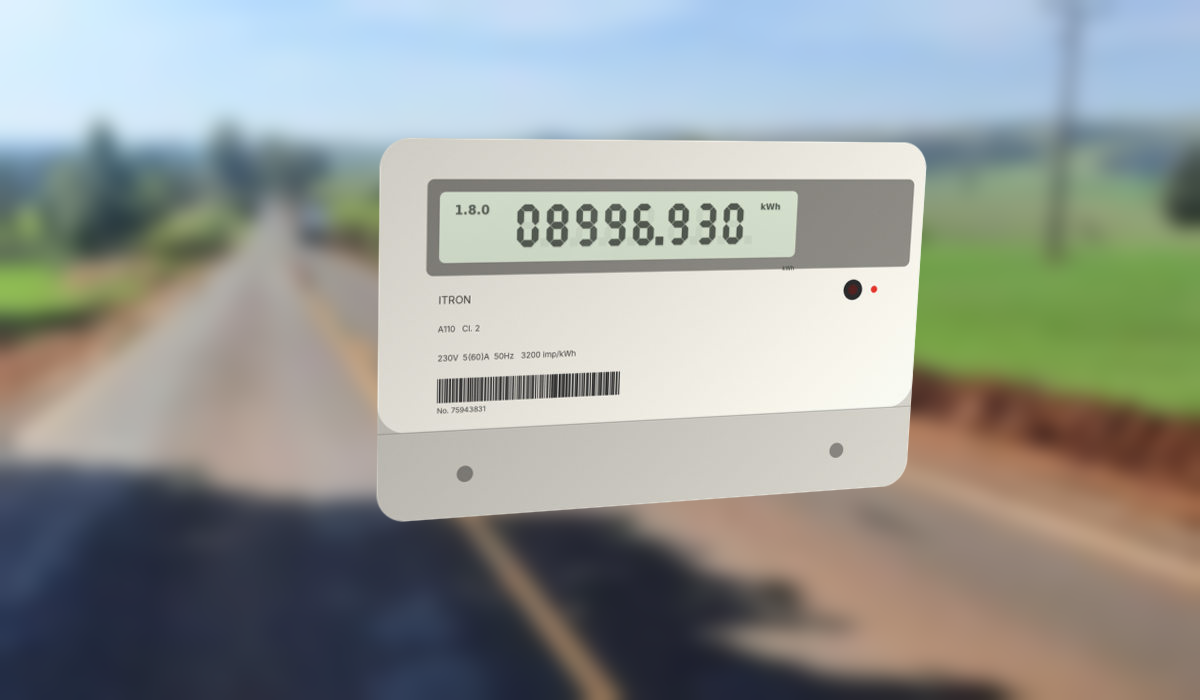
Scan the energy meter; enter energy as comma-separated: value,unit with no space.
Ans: 8996.930,kWh
